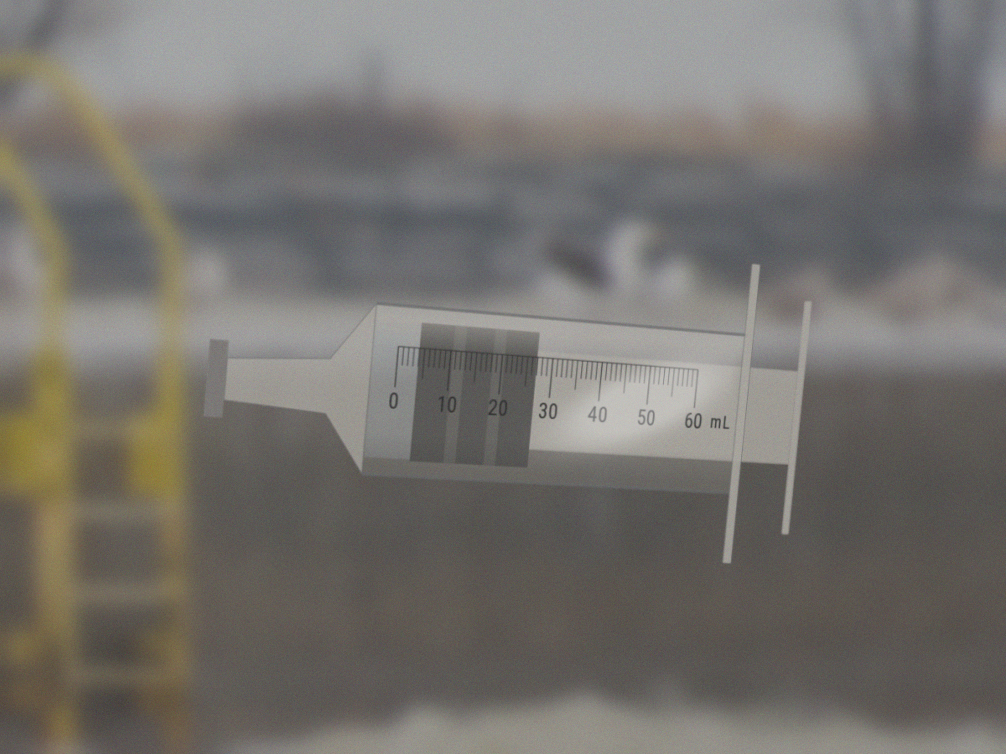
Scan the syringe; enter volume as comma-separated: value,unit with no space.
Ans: 4,mL
